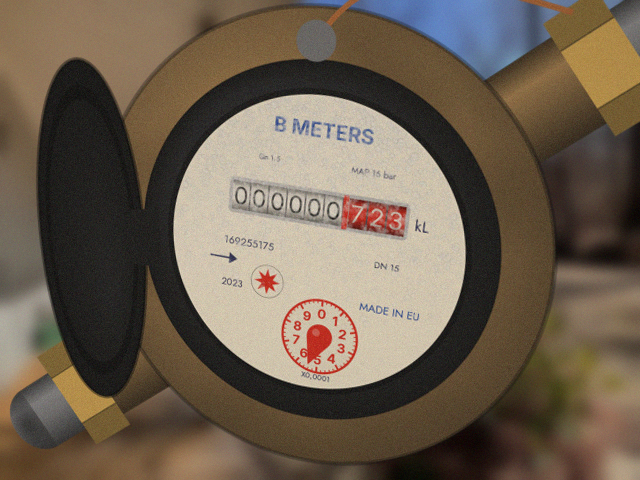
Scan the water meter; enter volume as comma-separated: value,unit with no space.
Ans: 0.7235,kL
